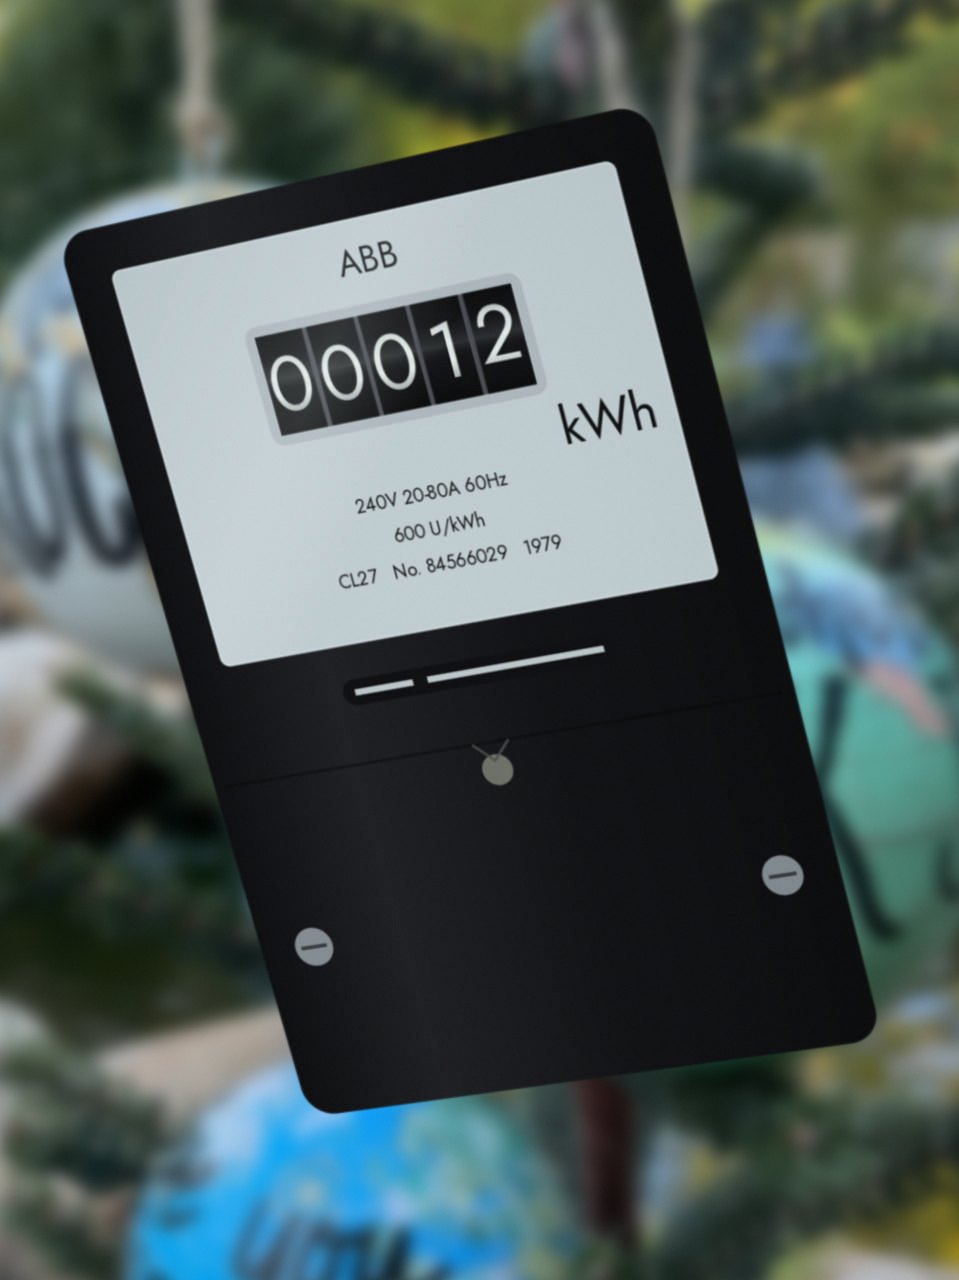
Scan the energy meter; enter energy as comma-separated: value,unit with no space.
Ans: 12,kWh
